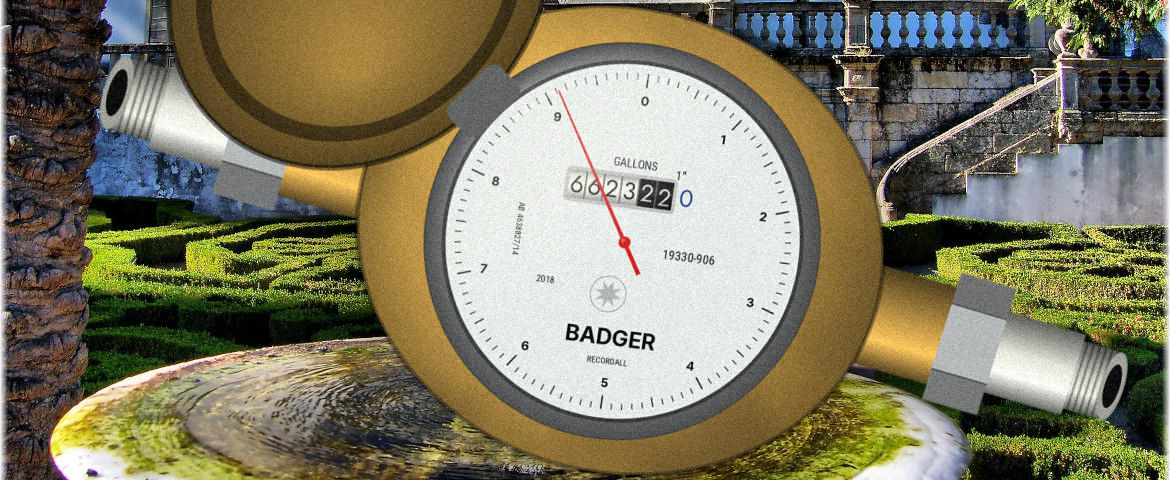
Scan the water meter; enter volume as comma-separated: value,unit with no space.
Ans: 6623219.1,gal
